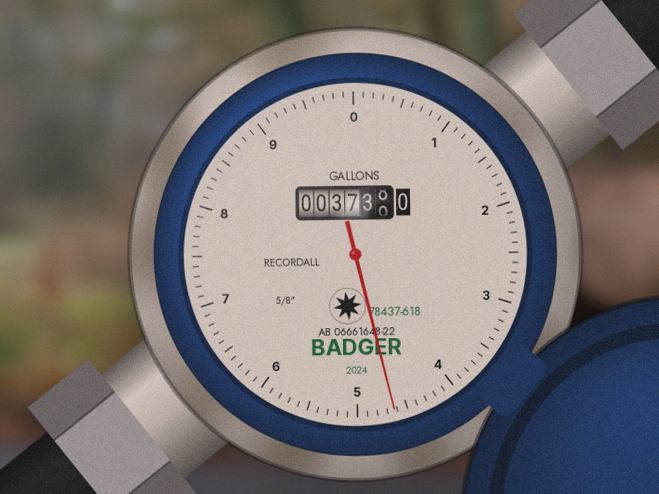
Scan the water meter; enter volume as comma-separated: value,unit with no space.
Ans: 37384.6,gal
